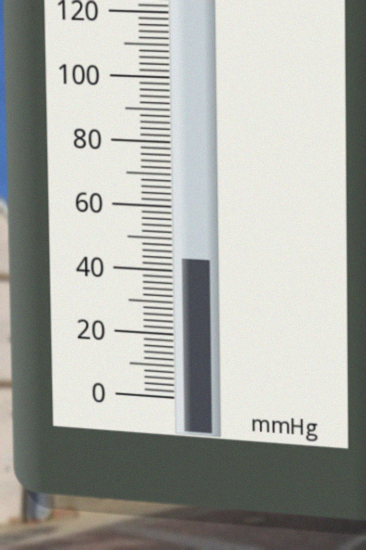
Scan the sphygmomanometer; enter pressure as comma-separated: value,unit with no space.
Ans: 44,mmHg
